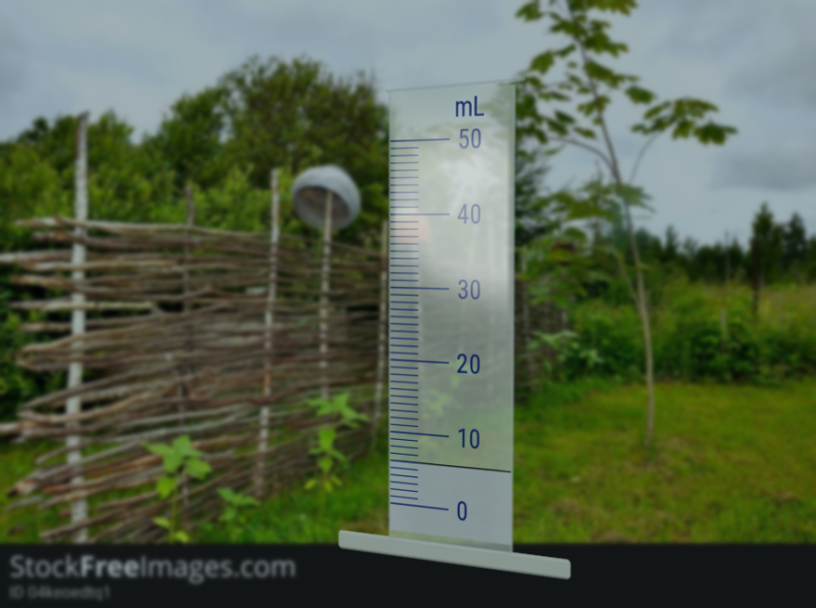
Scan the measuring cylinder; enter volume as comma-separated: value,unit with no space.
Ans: 6,mL
